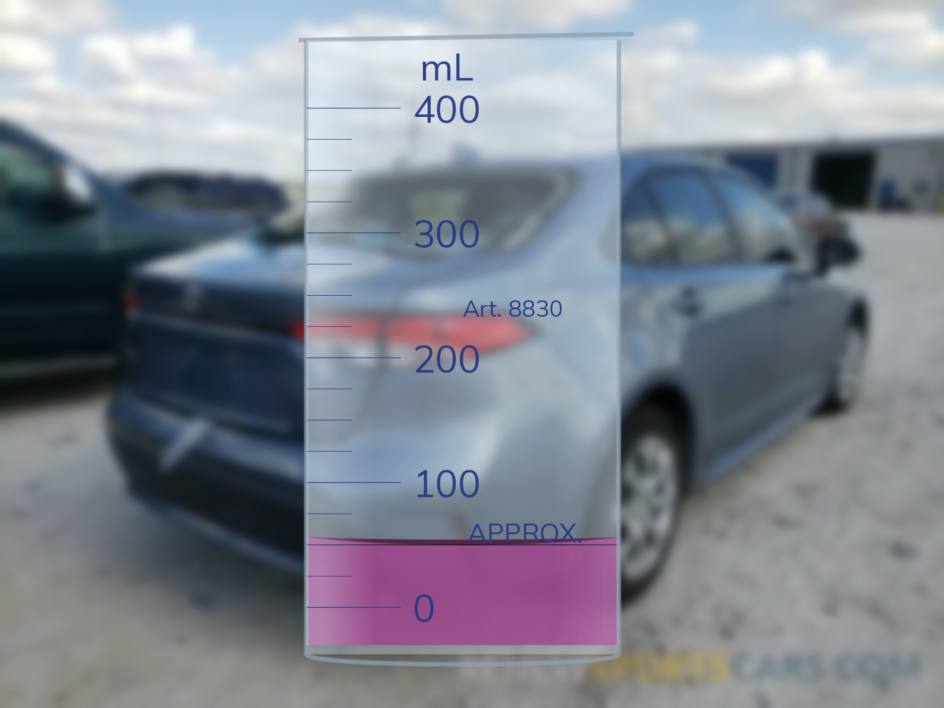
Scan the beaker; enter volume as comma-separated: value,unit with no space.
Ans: 50,mL
